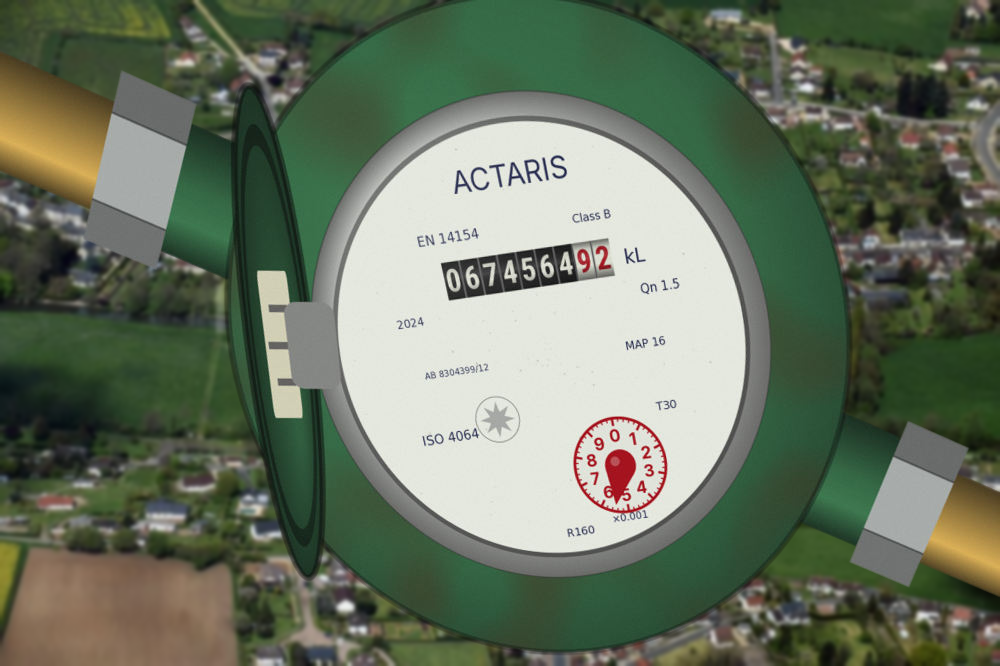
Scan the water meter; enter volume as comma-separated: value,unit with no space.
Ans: 674564.925,kL
